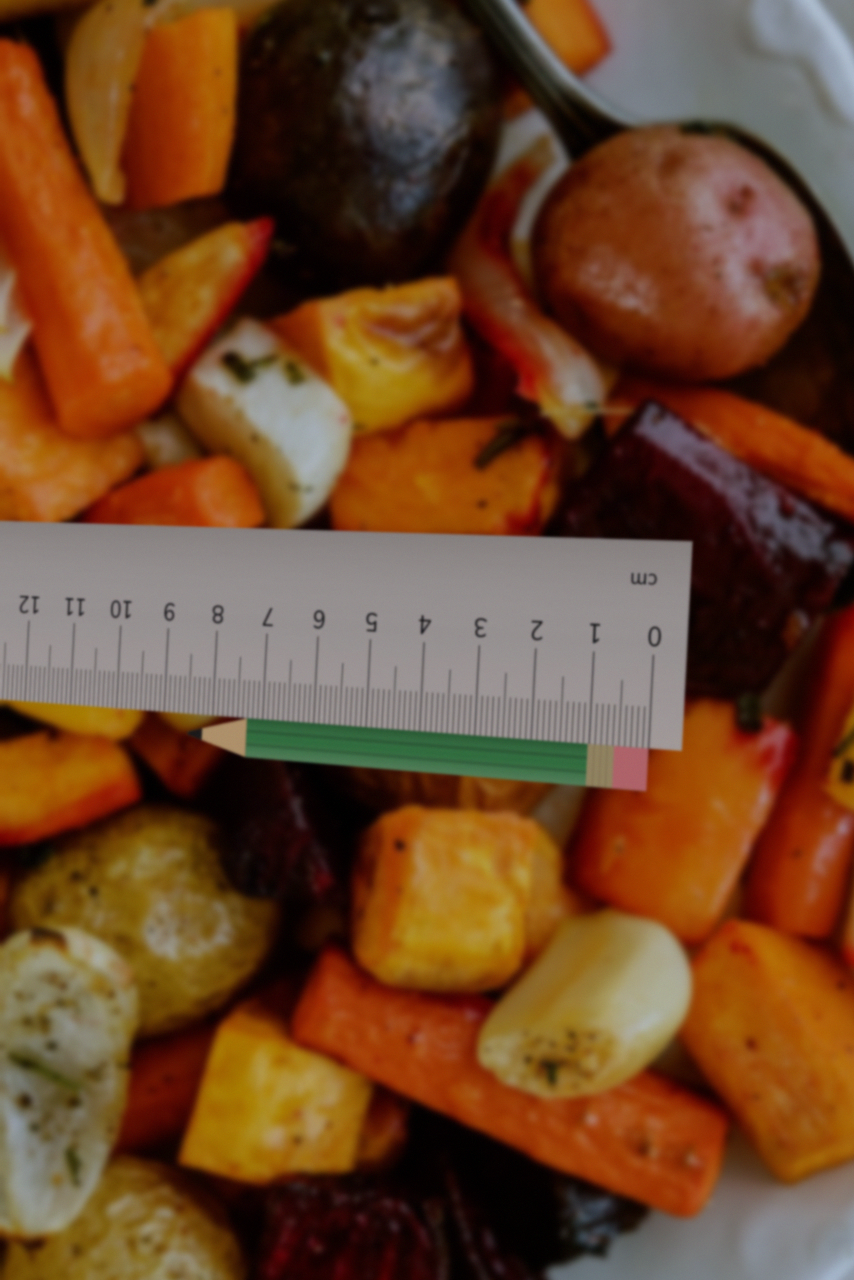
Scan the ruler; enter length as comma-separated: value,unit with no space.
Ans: 8.5,cm
